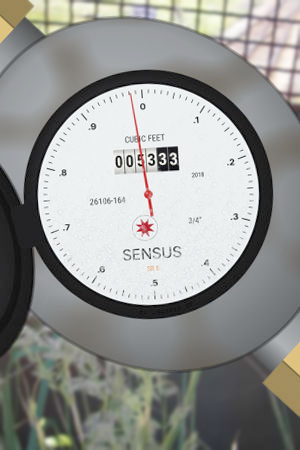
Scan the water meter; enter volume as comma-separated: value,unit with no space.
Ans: 5332.98,ft³
